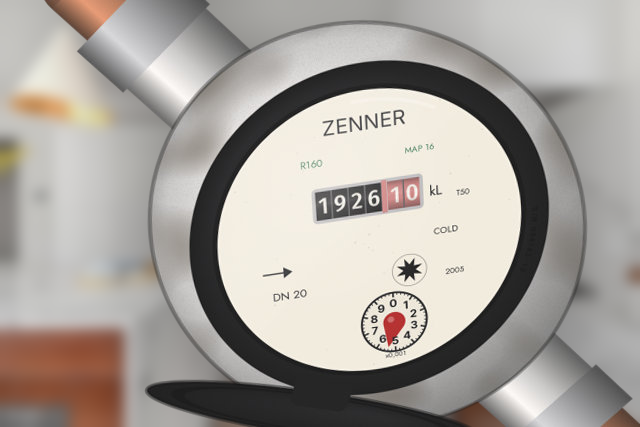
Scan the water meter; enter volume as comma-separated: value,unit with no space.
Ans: 1926.105,kL
